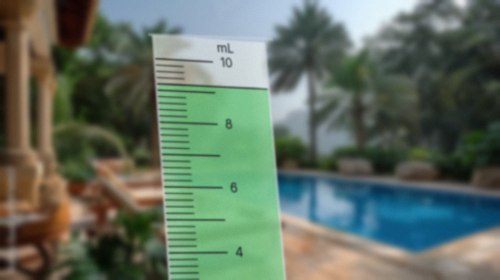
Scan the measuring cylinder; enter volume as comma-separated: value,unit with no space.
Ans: 9.2,mL
